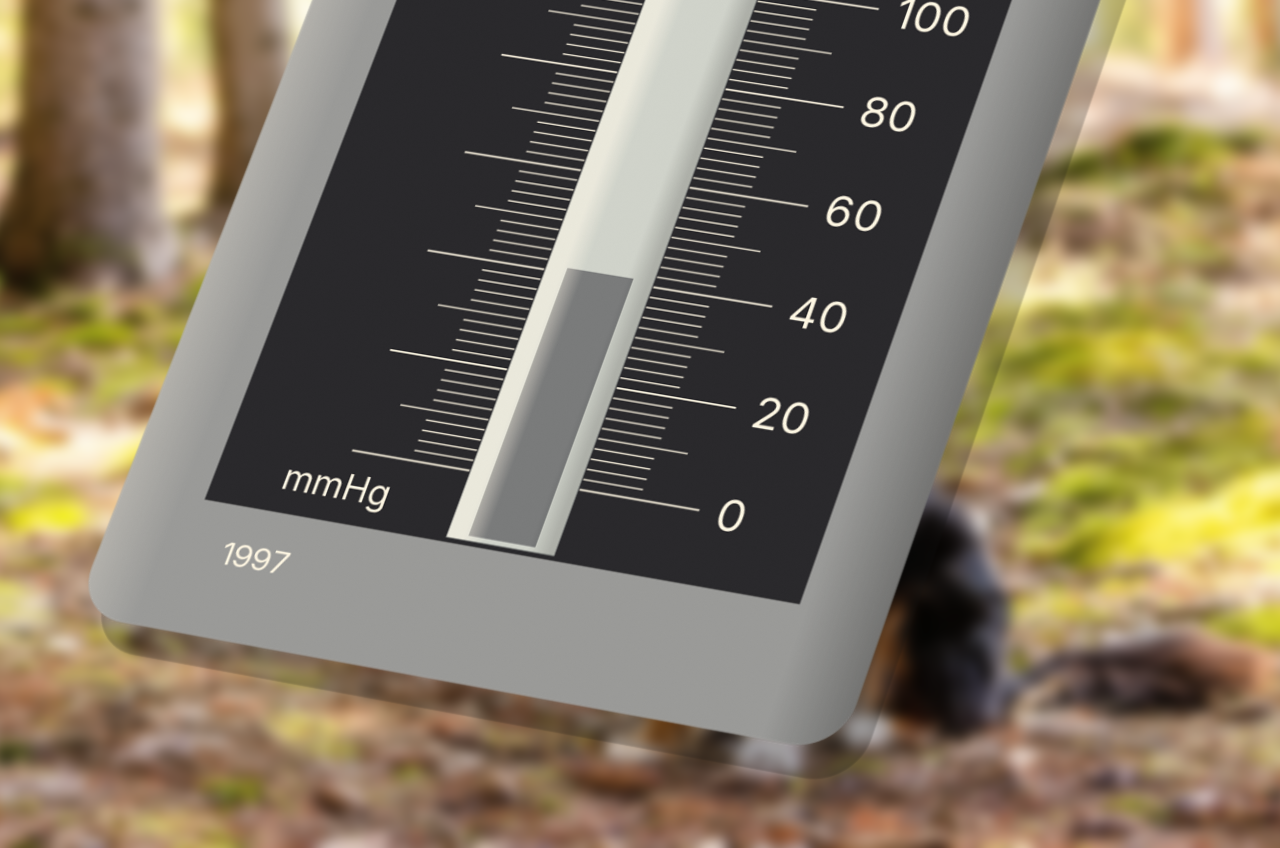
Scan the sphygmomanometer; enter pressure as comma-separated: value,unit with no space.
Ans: 41,mmHg
